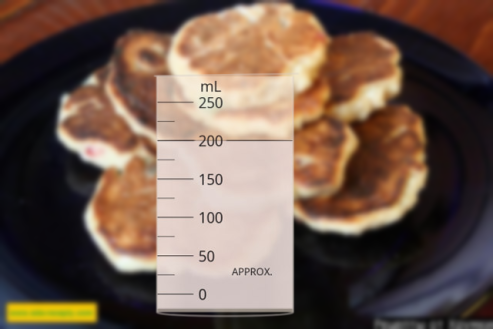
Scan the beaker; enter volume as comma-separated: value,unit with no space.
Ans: 200,mL
